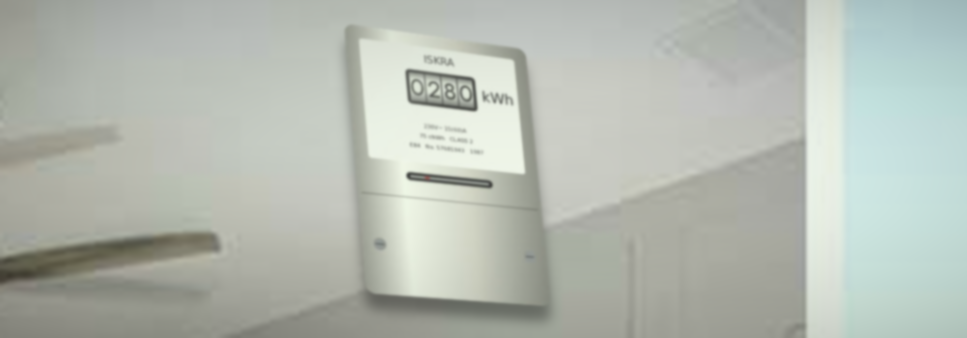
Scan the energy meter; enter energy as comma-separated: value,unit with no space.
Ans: 280,kWh
